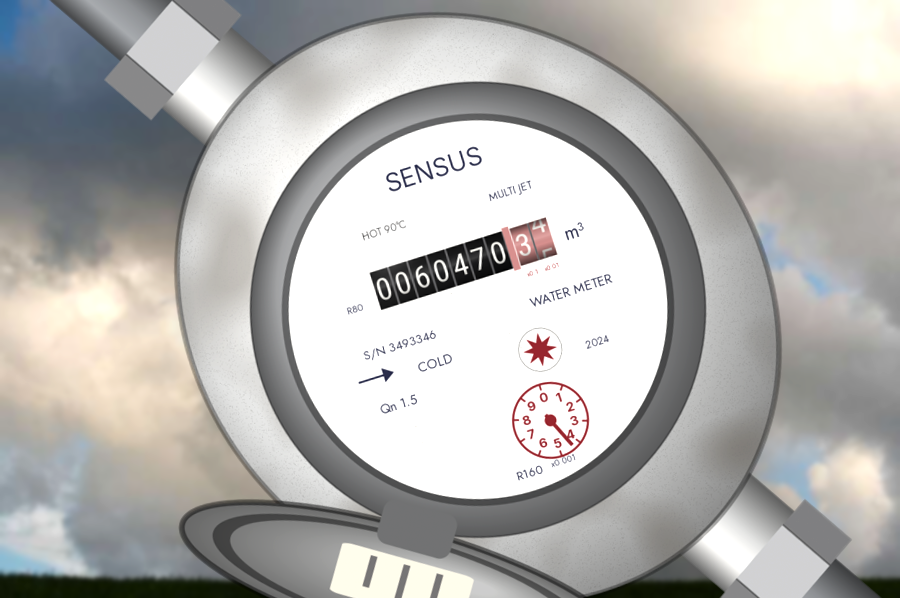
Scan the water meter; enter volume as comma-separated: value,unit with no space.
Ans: 60470.344,m³
